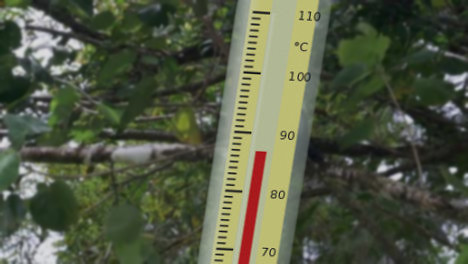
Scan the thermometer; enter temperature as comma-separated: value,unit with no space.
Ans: 87,°C
